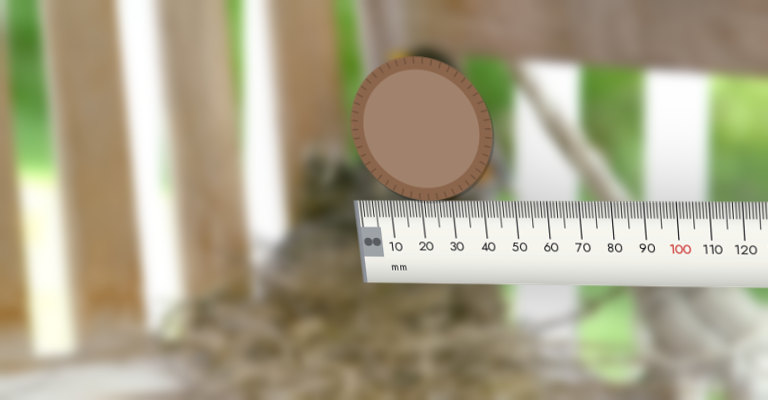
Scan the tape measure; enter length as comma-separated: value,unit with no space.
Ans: 45,mm
